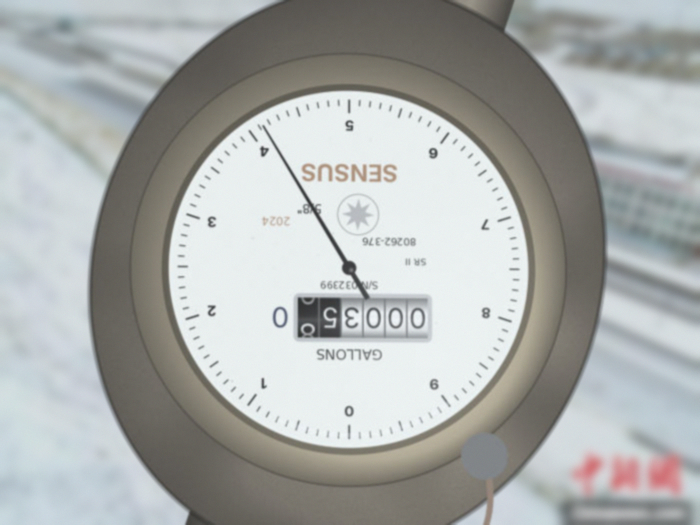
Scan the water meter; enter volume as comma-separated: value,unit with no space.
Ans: 3584.1,gal
